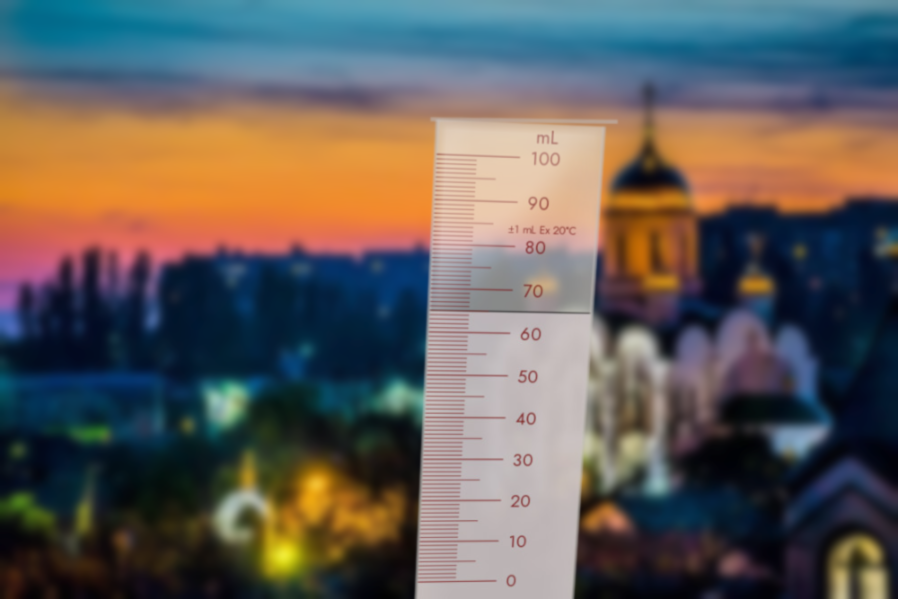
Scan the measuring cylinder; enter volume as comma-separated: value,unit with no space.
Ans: 65,mL
